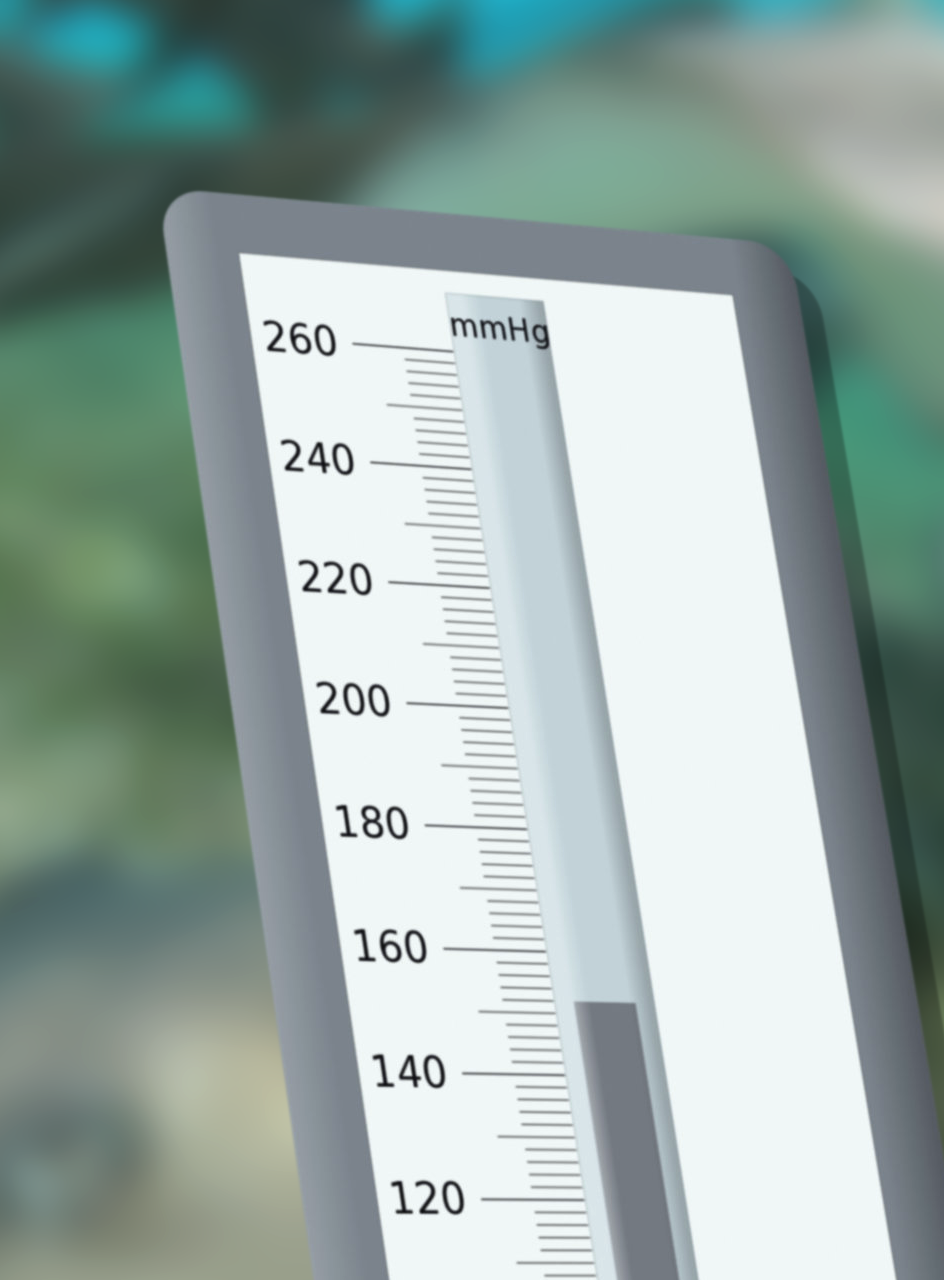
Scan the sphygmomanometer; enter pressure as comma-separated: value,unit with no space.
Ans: 152,mmHg
